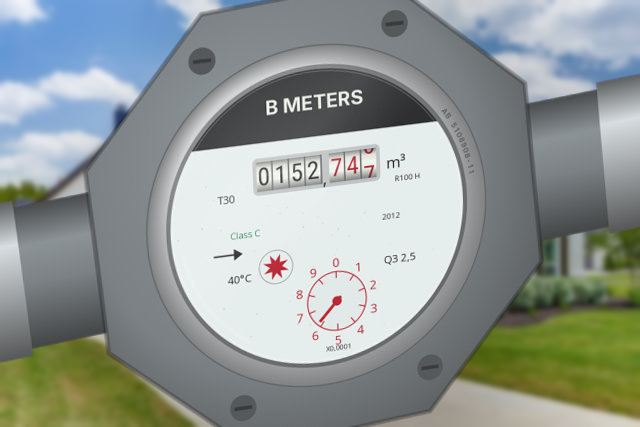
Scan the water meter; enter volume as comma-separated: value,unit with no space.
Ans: 152.7466,m³
